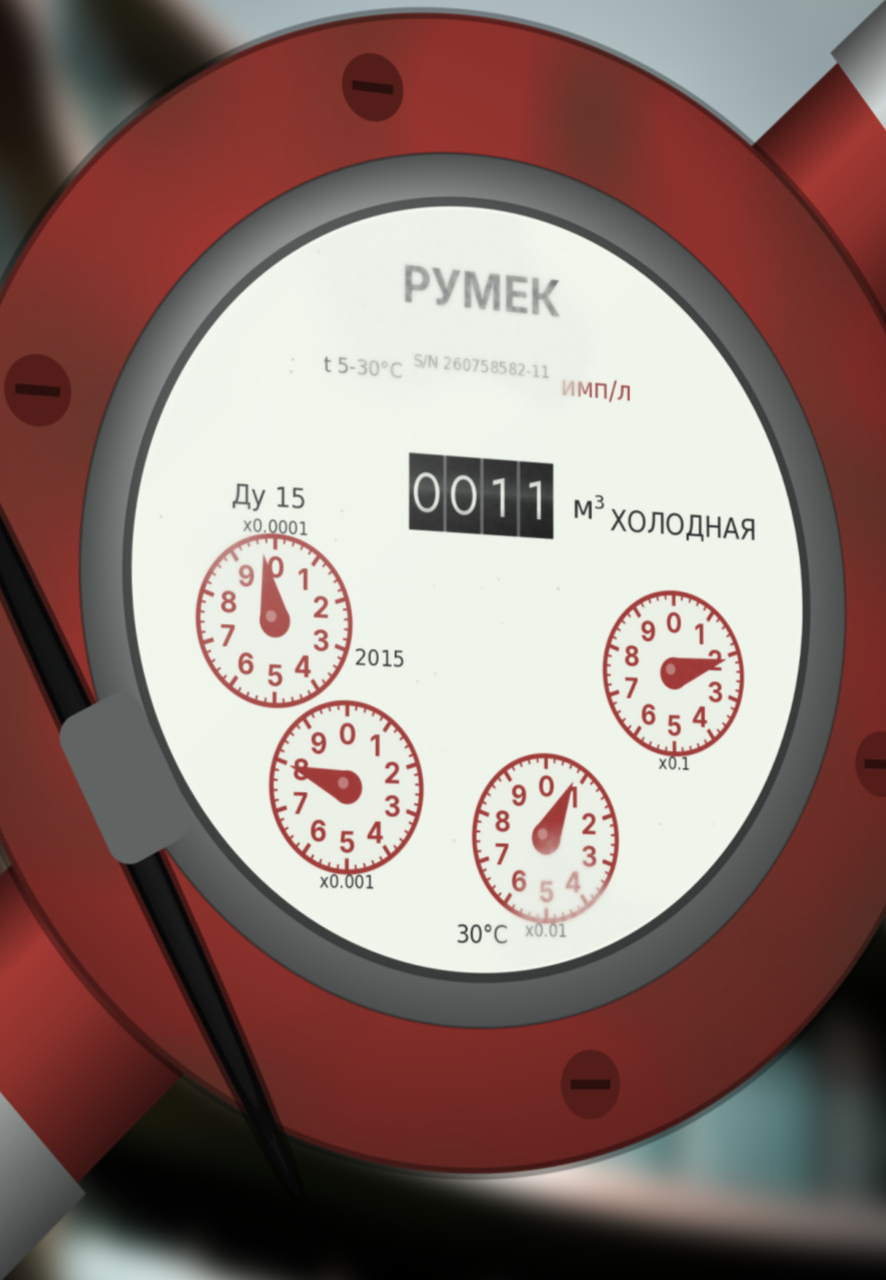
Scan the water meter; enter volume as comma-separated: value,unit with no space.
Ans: 11.2079,m³
